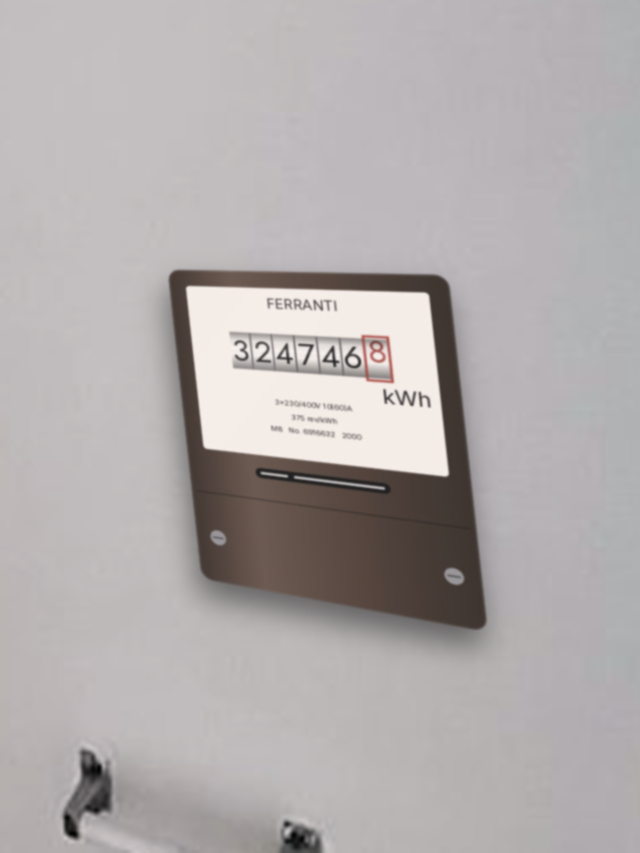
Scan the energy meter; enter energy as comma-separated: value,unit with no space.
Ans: 324746.8,kWh
